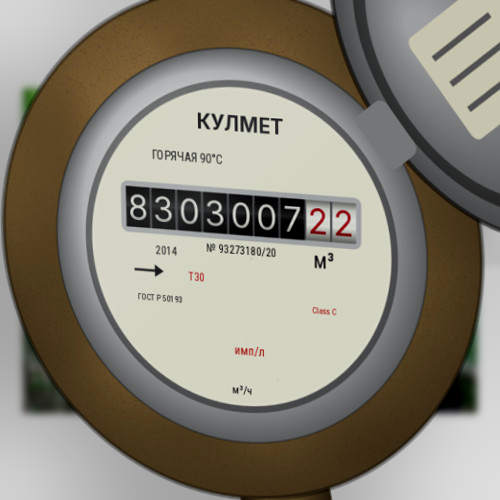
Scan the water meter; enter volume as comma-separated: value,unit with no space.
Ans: 8303007.22,m³
